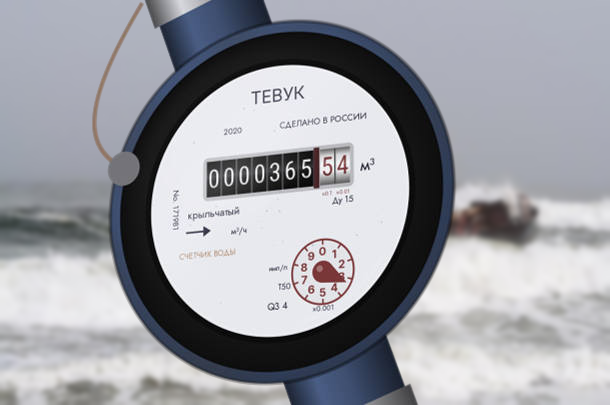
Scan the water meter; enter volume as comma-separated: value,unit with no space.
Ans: 365.543,m³
